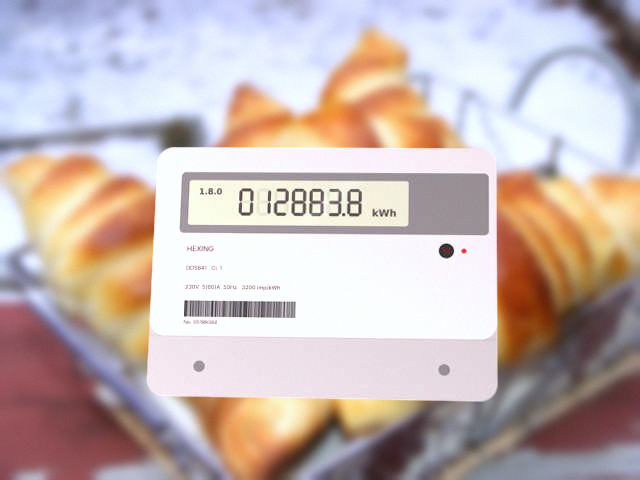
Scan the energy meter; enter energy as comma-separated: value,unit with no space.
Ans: 12883.8,kWh
